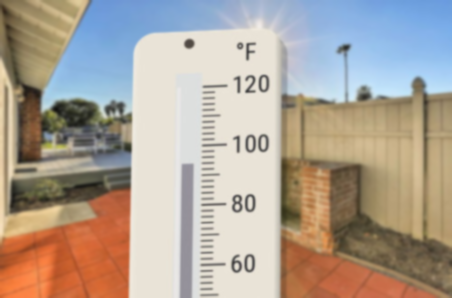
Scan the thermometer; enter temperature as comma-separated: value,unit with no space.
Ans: 94,°F
